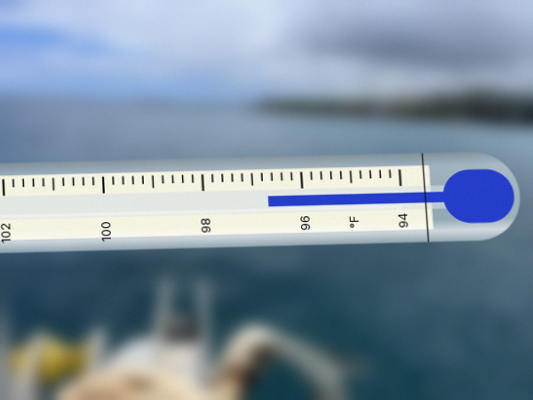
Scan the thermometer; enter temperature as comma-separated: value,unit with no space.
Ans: 96.7,°F
